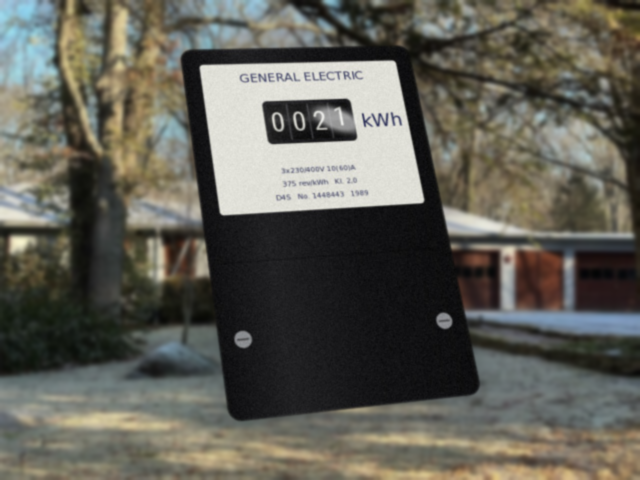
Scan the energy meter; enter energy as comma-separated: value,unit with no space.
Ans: 21,kWh
